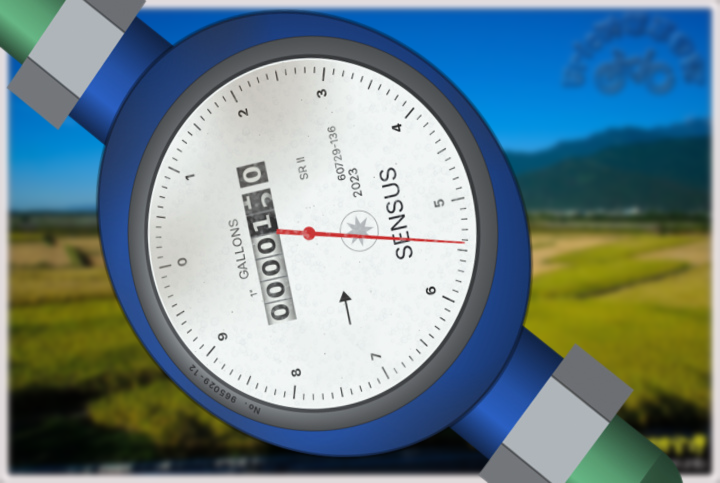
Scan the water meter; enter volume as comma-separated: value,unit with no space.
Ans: 115.4,gal
